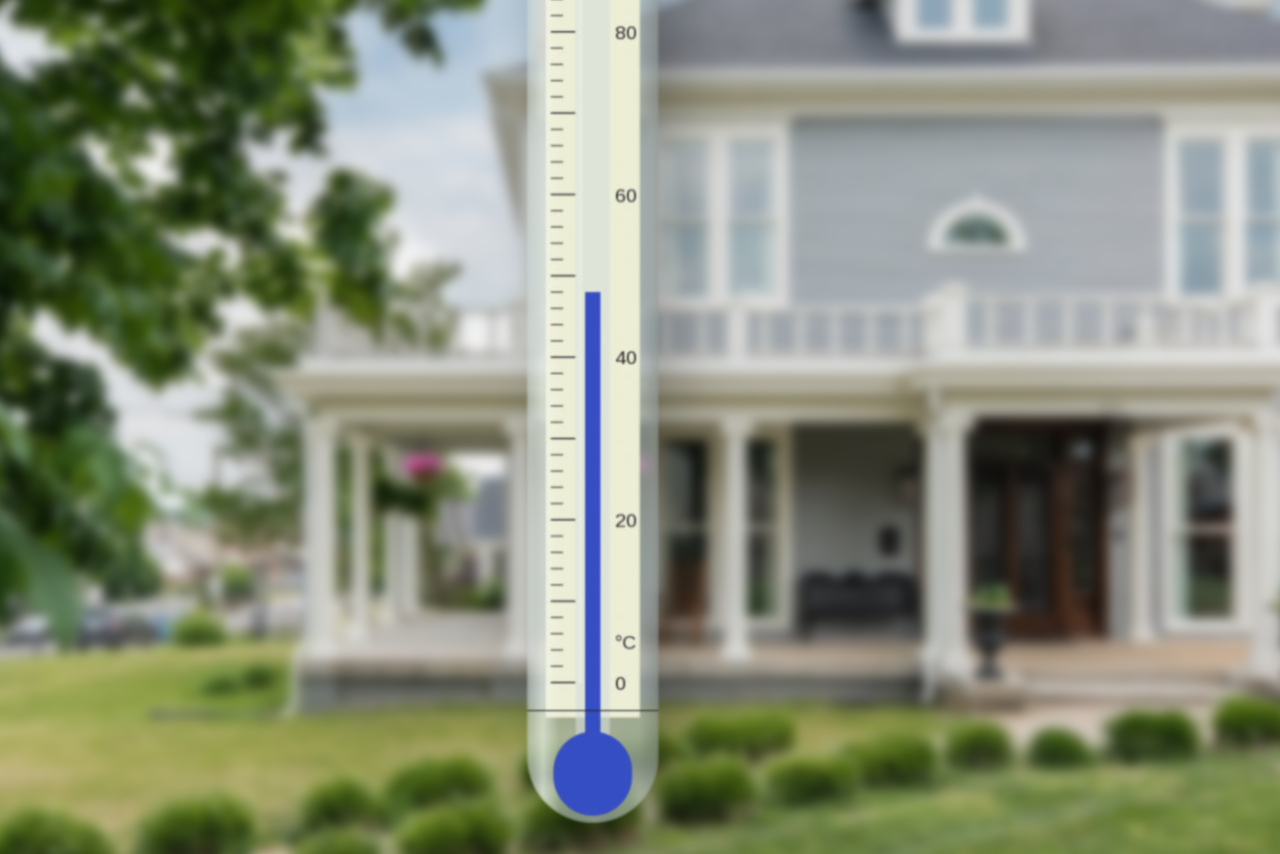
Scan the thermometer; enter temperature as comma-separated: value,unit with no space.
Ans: 48,°C
